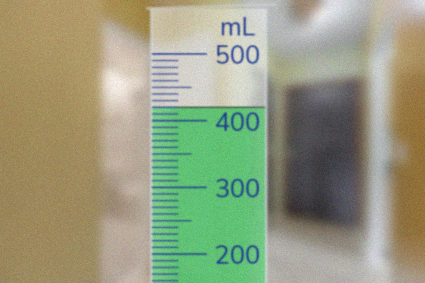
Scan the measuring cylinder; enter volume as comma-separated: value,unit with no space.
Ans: 420,mL
